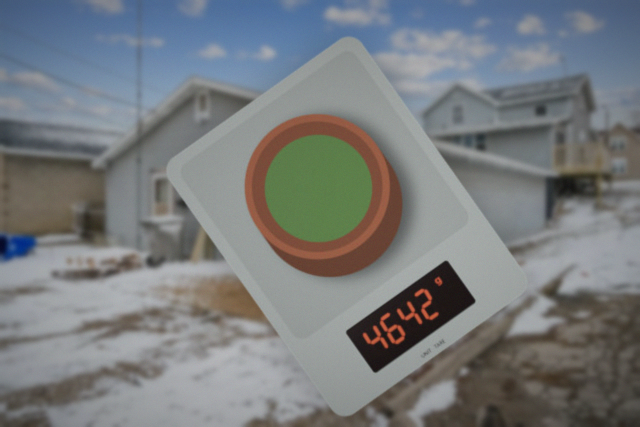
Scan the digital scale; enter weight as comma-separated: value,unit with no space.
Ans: 4642,g
